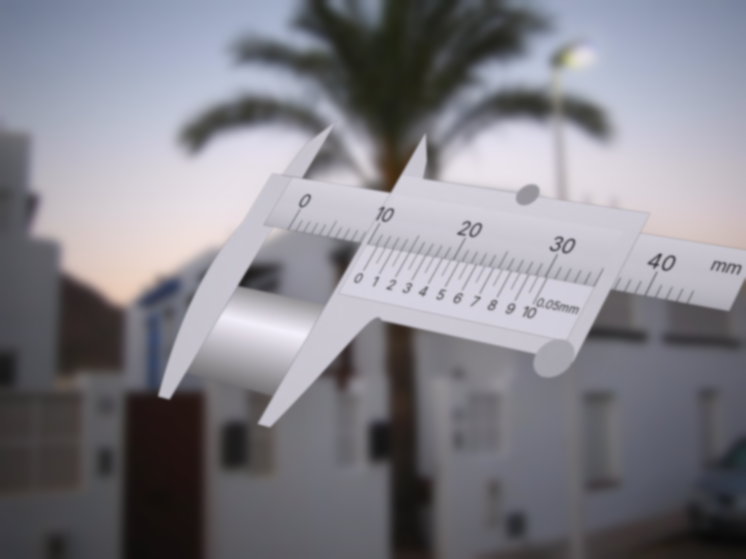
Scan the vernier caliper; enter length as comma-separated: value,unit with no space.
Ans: 11.2,mm
